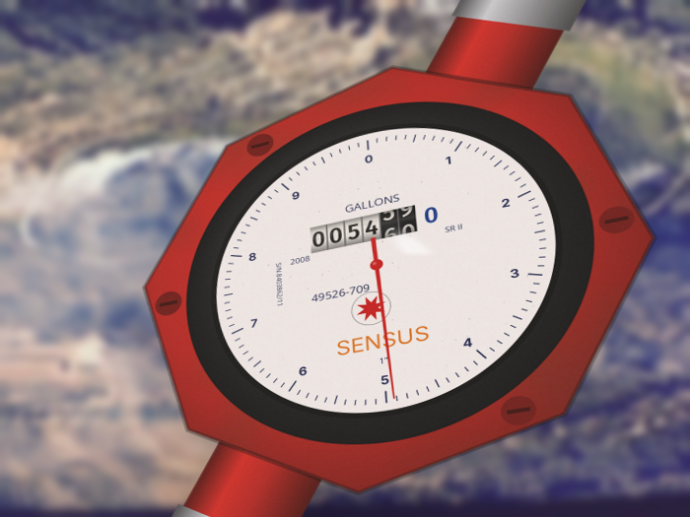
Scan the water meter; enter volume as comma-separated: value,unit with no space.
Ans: 54594.9,gal
